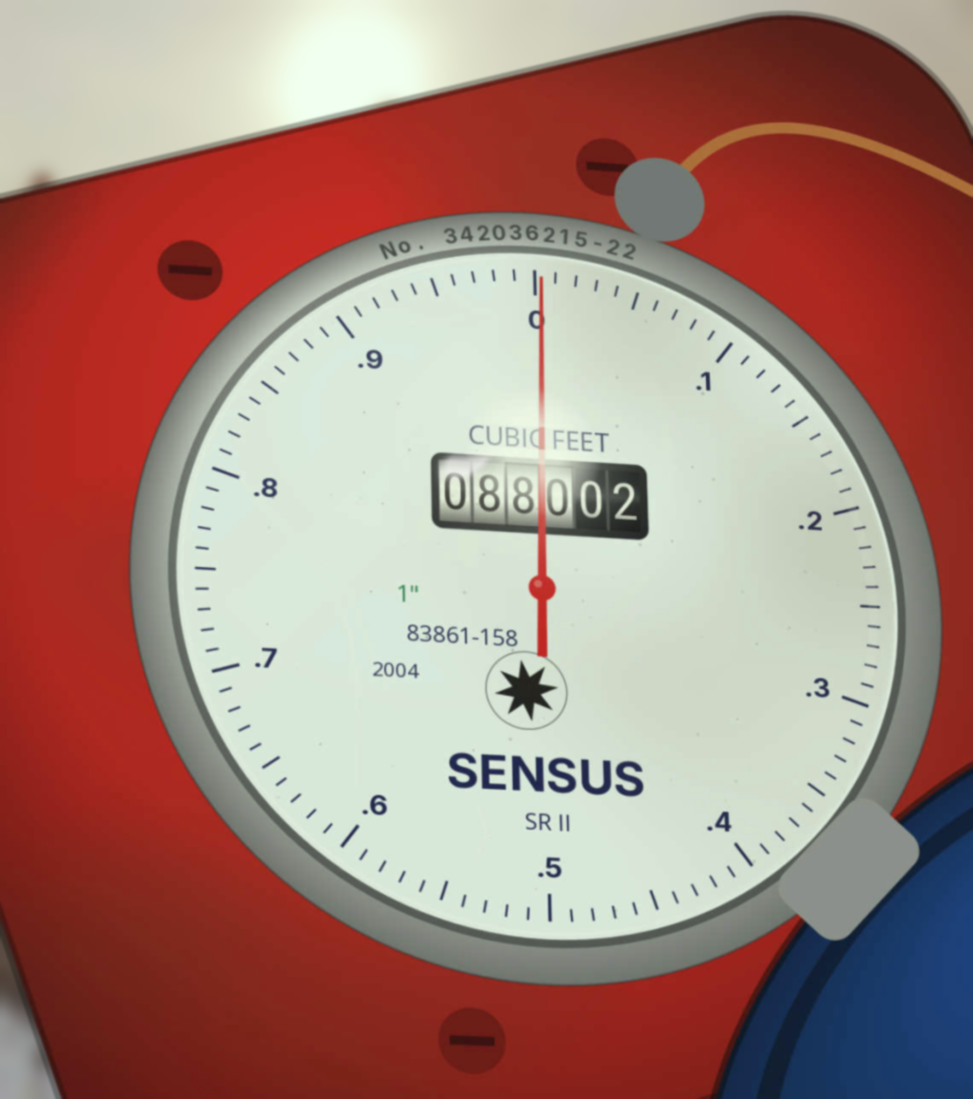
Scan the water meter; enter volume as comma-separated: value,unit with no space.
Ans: 88002.00,ft³
